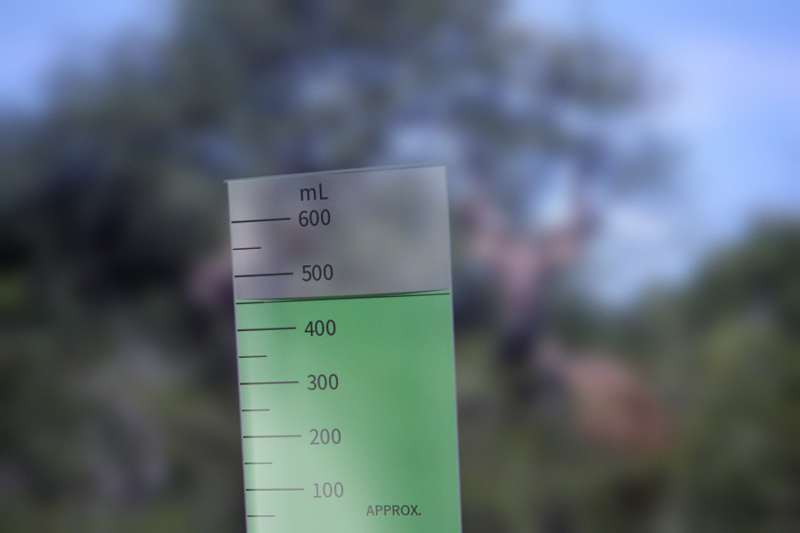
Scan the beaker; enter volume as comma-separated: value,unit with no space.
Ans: 450,mL
